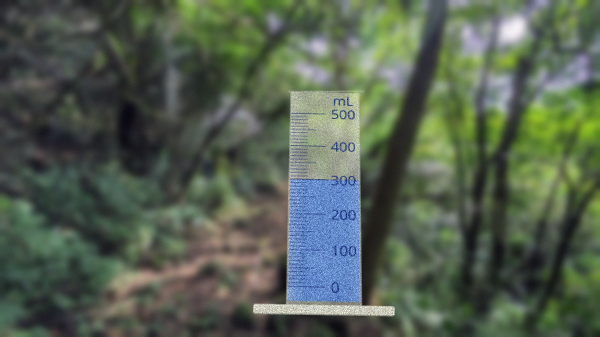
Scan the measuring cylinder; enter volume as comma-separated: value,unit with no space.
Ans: 300,mL
